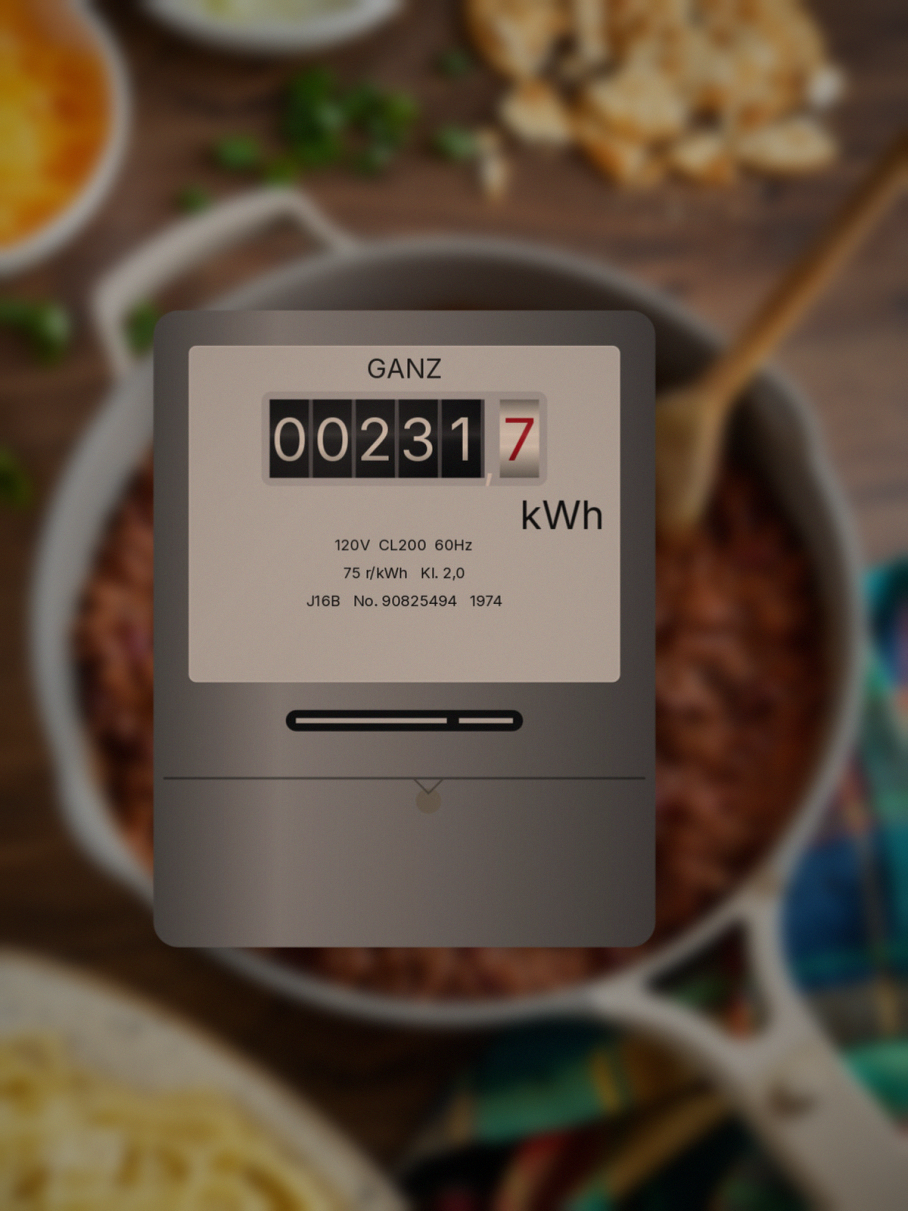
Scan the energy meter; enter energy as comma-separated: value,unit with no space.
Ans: 231.7,kWh
